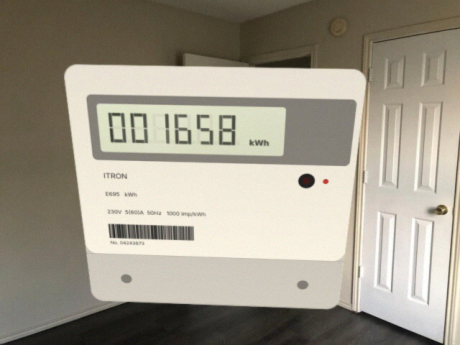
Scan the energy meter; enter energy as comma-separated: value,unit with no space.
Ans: 1658,kWh
